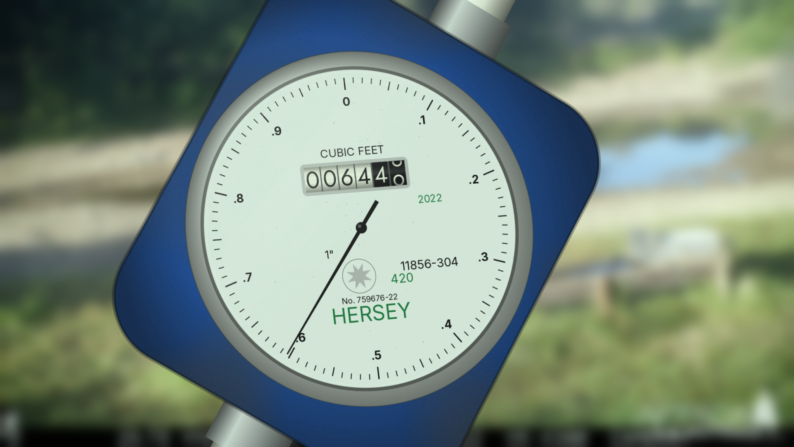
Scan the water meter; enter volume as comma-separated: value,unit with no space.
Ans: 6448.60,ft³
